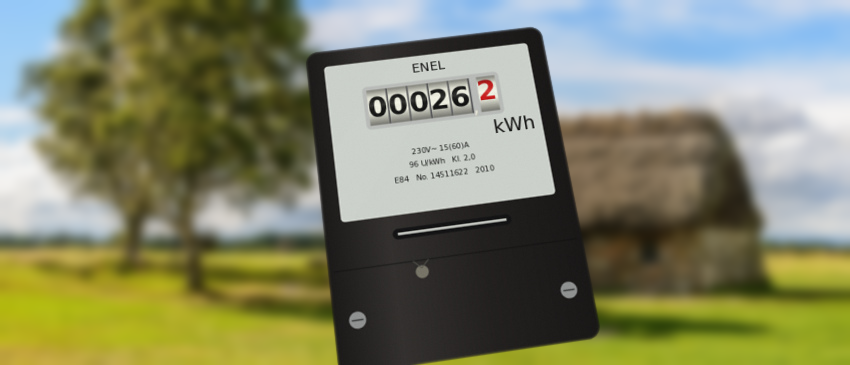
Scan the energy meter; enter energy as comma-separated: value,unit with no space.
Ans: 26.2,kWh
